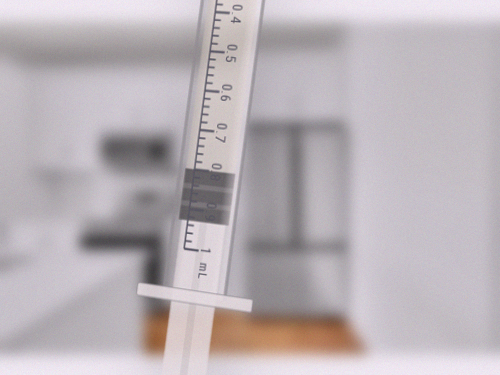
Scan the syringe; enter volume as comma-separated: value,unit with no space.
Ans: 0.8,mL
